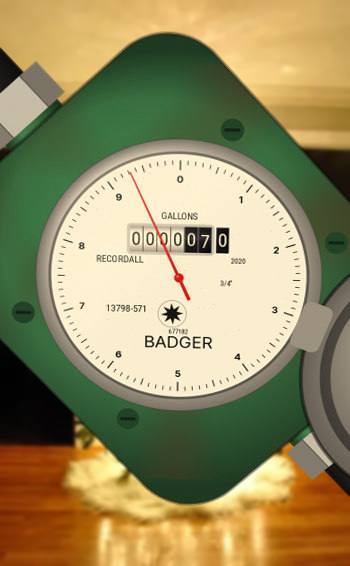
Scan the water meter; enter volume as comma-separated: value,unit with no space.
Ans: 69.3,gal
